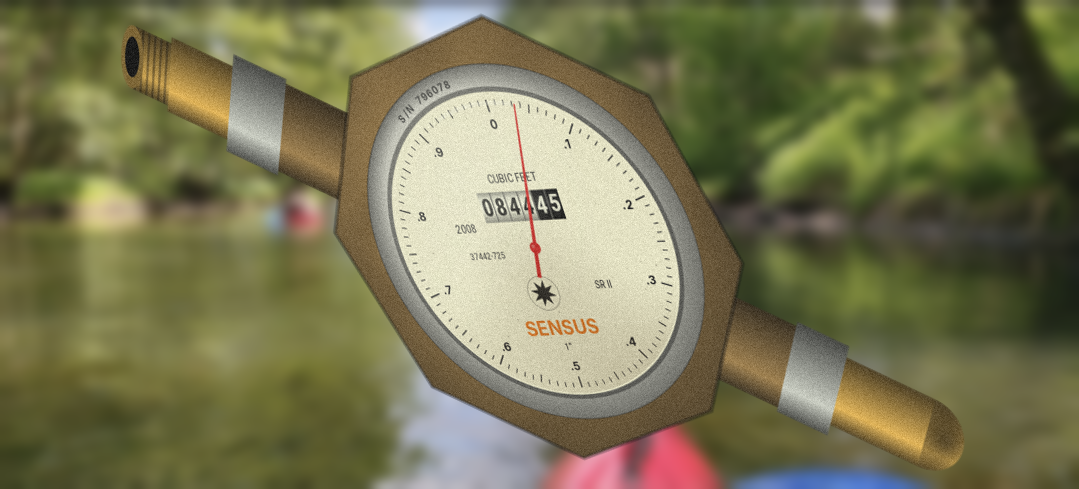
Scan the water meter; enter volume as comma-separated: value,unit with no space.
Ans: 84445.03,ft³
